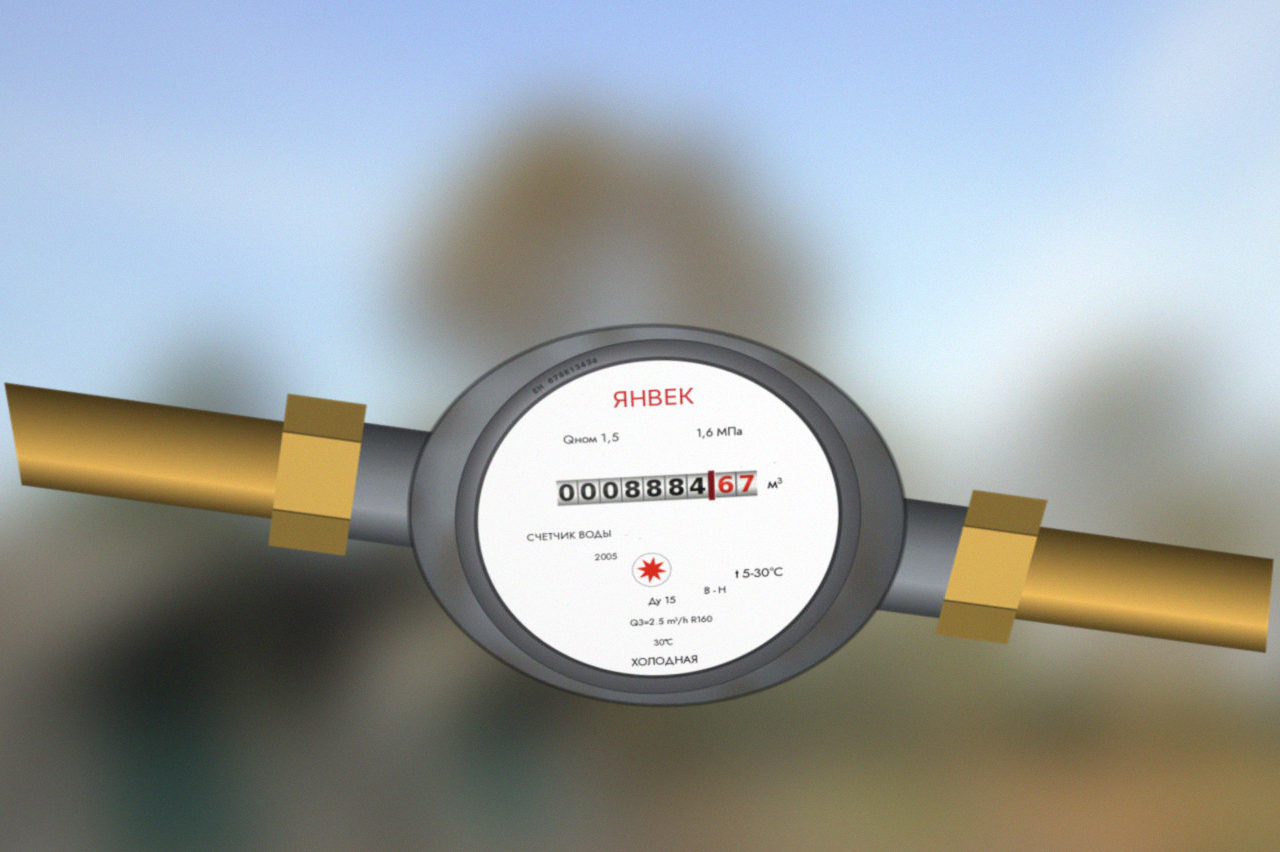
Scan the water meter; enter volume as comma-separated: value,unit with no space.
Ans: 8884.67,m³
